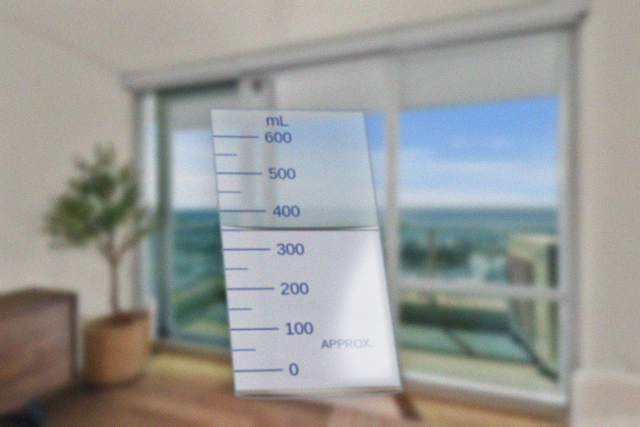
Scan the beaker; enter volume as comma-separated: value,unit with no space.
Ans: 350,mL
